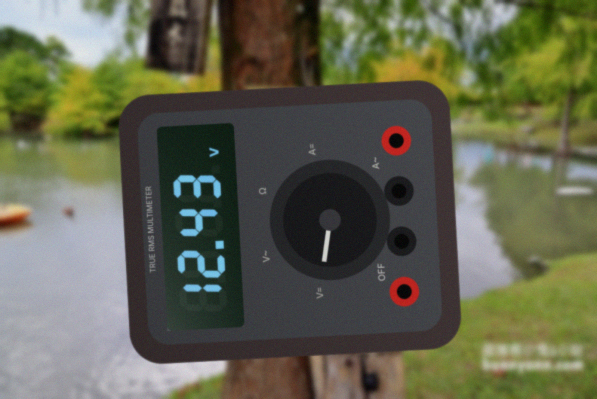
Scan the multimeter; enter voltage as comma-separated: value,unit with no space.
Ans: 12.43,V
